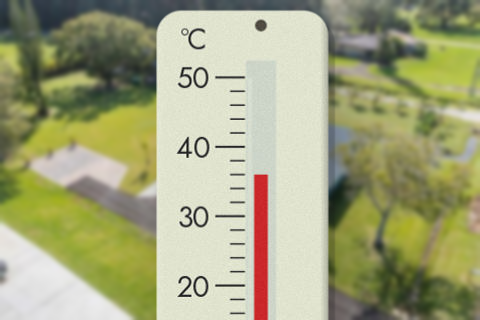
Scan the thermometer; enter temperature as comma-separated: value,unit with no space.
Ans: 36,°C
